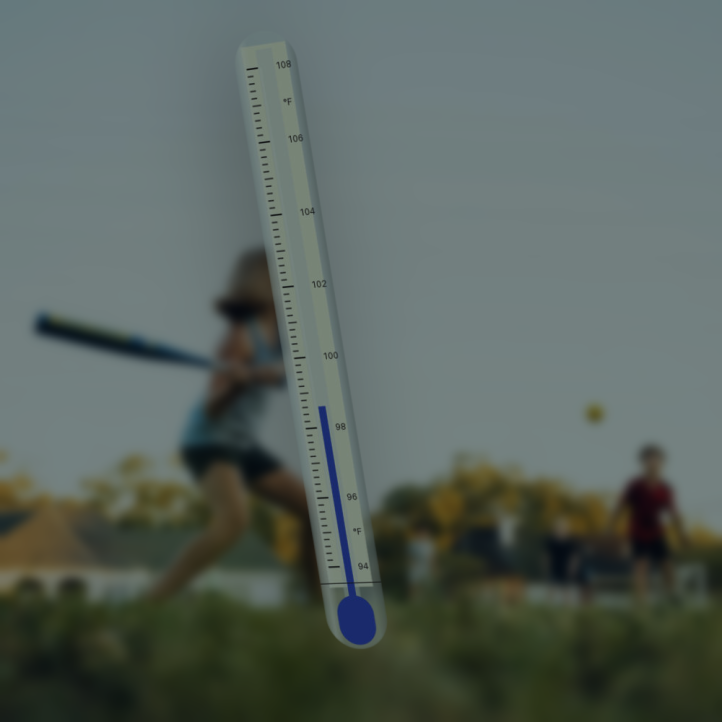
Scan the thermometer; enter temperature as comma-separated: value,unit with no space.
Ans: 98.6,°F
